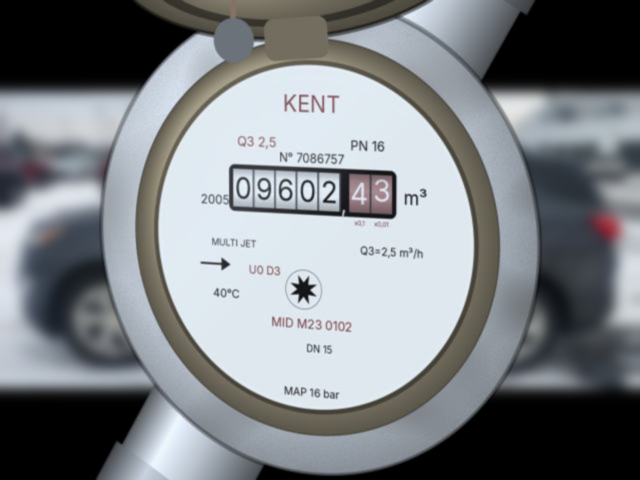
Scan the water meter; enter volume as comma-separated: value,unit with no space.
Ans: 9602.43,m³
